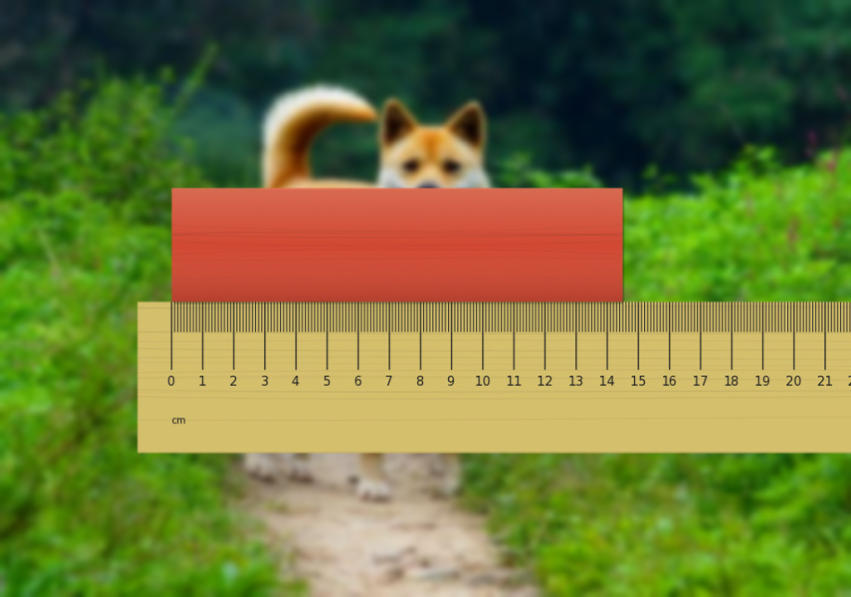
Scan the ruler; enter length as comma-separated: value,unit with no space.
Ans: 14.5,cm
